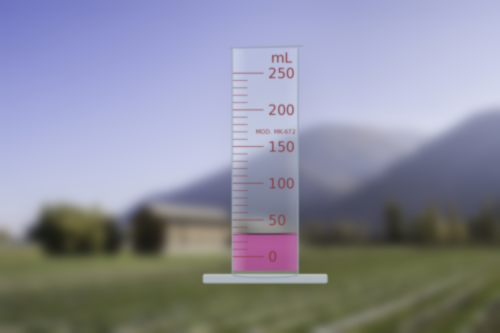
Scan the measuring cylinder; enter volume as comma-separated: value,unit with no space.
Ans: 30,mL
